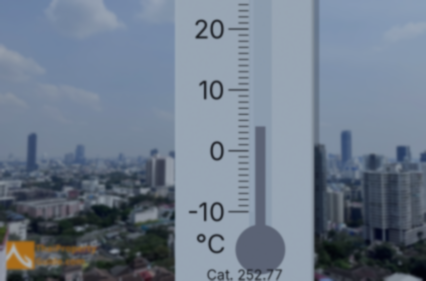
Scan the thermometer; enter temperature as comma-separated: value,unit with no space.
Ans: 4,°C
